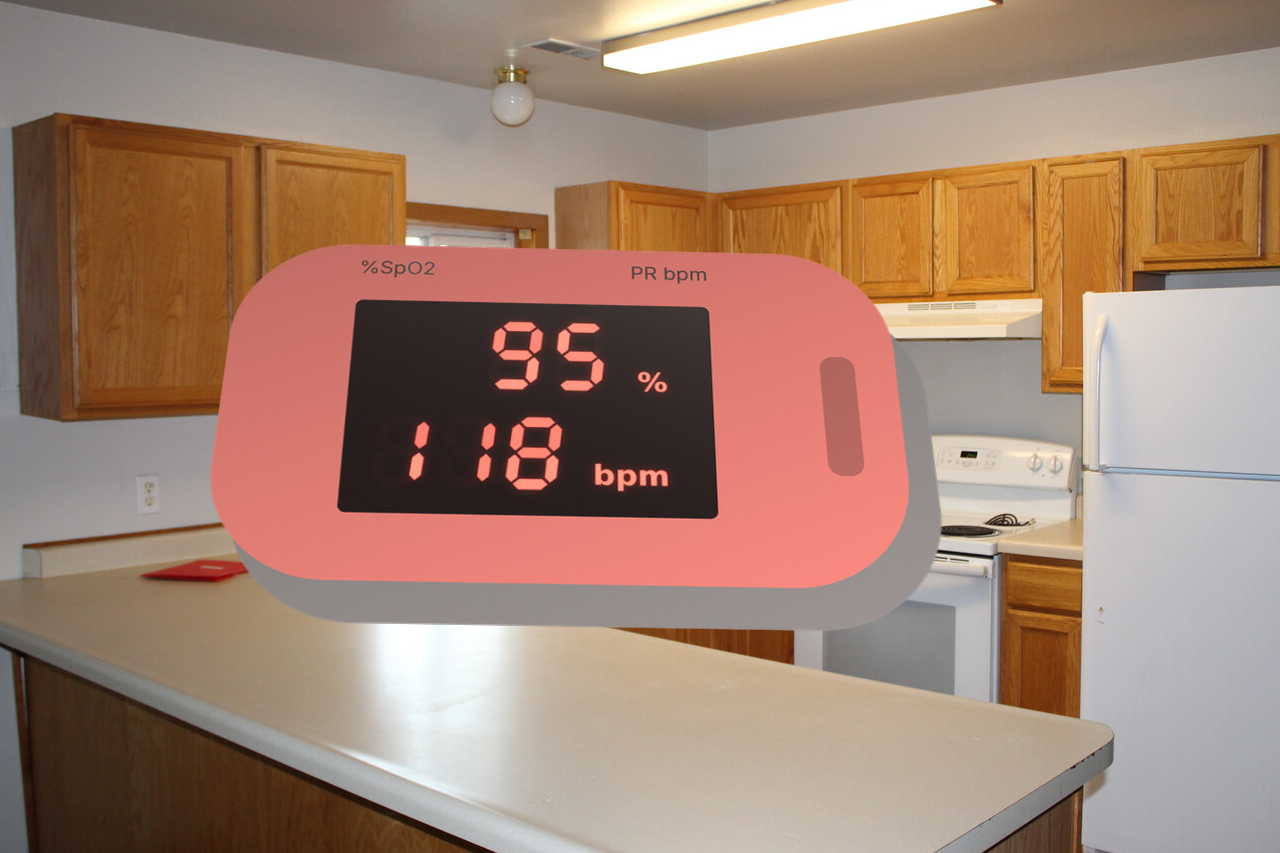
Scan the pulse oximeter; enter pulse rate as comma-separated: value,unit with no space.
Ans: 118,bpm
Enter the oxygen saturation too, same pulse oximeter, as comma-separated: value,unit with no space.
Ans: 95,%
